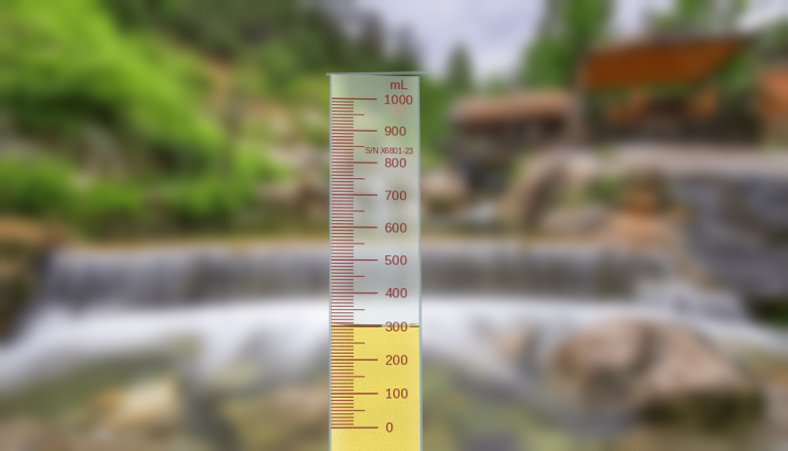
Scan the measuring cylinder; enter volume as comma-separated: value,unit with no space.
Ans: 300,mL
